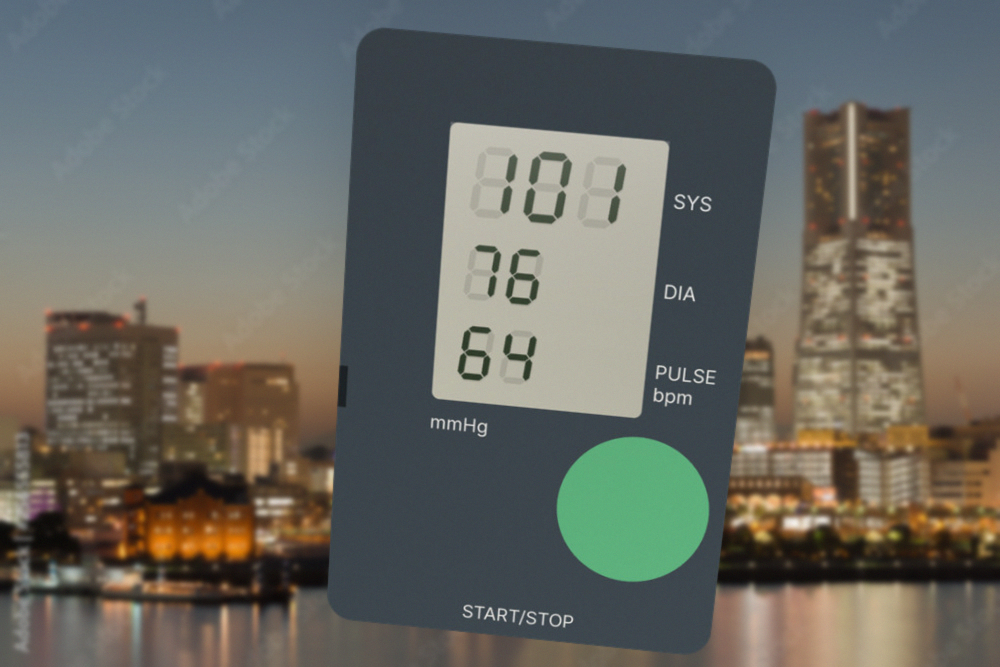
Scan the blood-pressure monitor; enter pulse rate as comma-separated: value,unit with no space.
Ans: 64,bpm
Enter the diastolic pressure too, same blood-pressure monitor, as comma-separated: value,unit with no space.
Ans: 76,mmHg
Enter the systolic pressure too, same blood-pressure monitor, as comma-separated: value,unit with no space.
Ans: 101,mmHg
